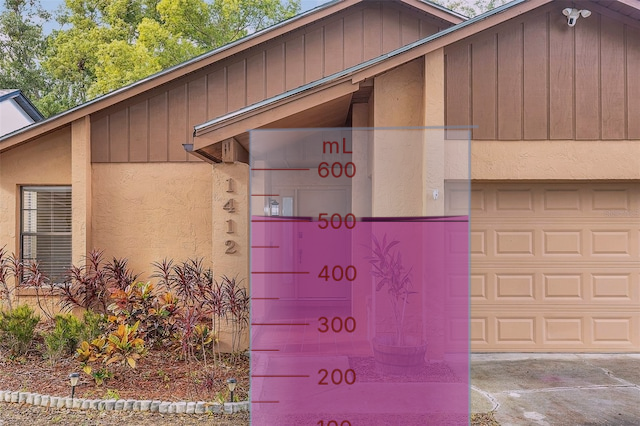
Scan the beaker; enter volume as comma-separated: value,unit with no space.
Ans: 500,mL
